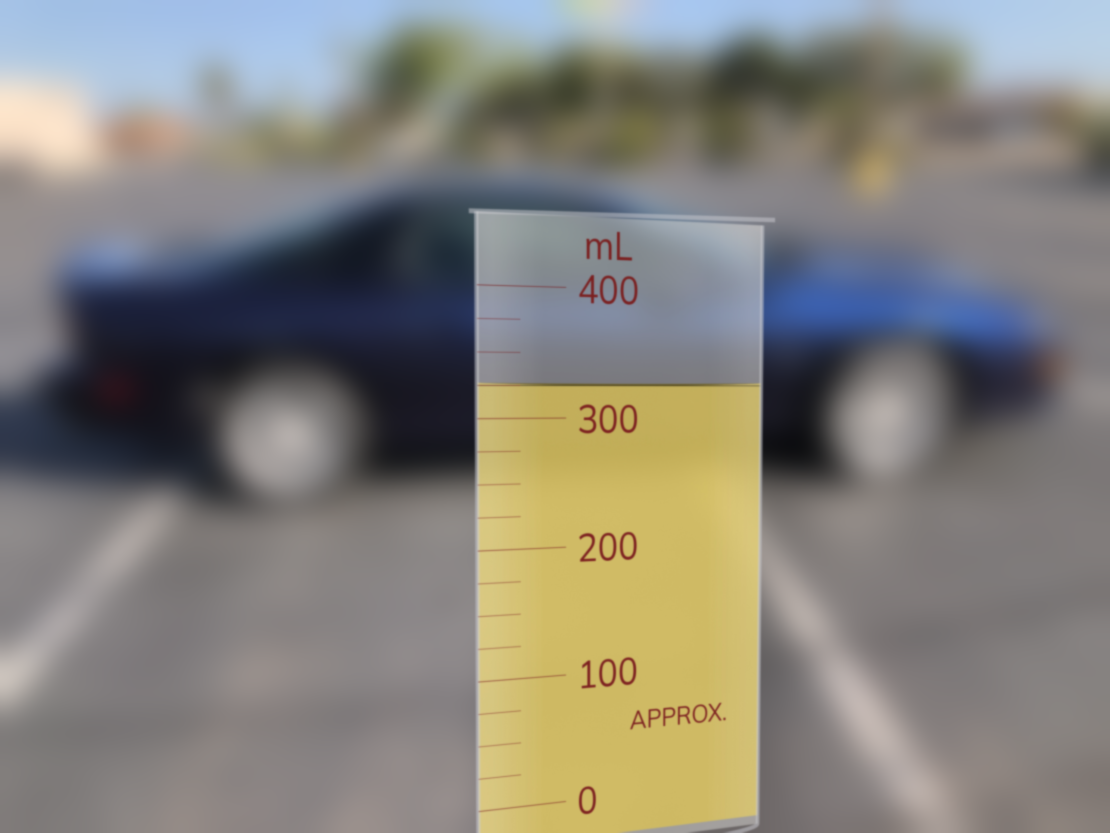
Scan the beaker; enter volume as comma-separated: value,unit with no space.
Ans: 325,mL
